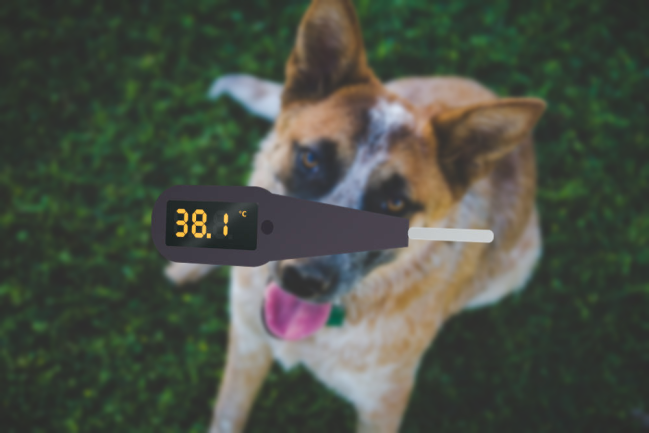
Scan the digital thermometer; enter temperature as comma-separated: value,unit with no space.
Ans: 38.1,°C
